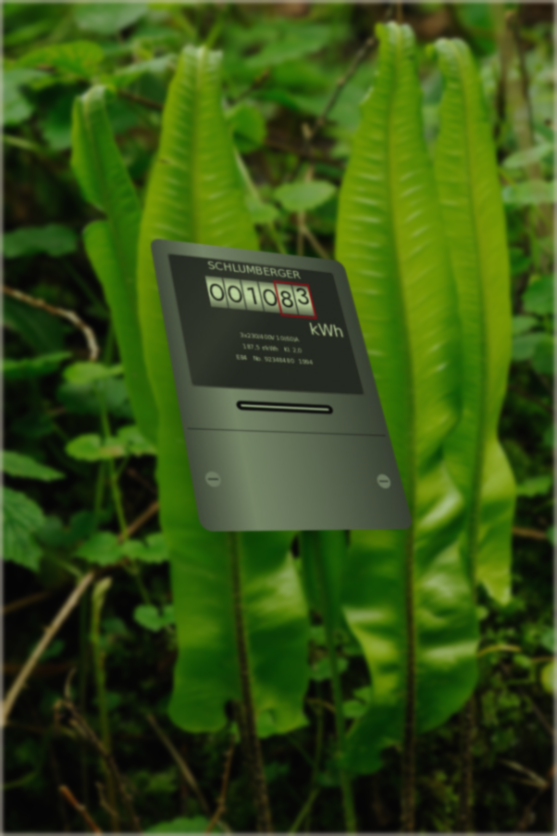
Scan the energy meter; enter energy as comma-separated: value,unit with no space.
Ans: 10.83,kWh
